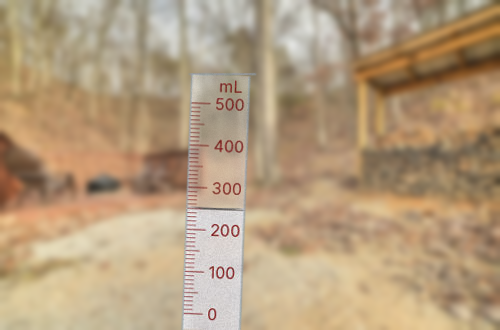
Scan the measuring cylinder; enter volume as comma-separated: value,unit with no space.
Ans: 250,mL
